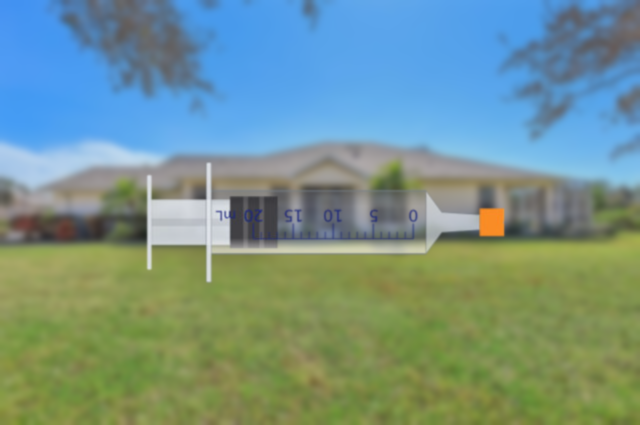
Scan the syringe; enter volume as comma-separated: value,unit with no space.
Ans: 17,mL
